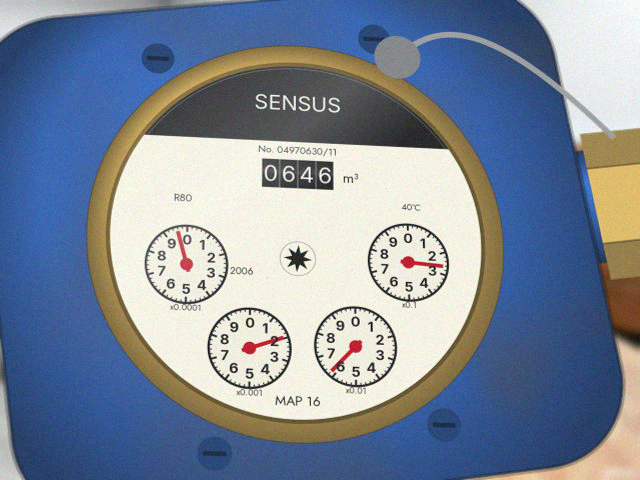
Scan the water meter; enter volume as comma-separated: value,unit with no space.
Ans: 646.2619,m³
